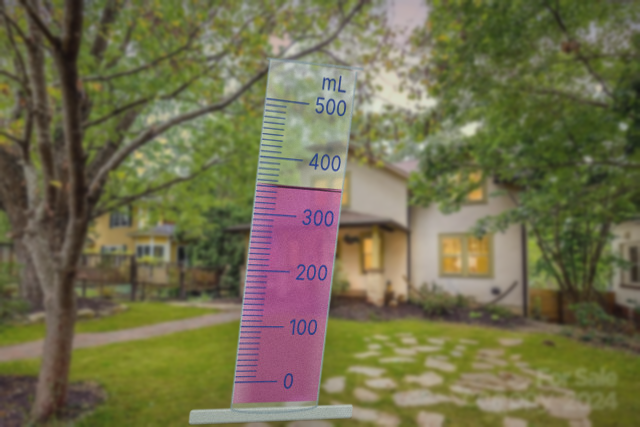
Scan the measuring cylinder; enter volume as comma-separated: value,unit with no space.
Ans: 350,mL
